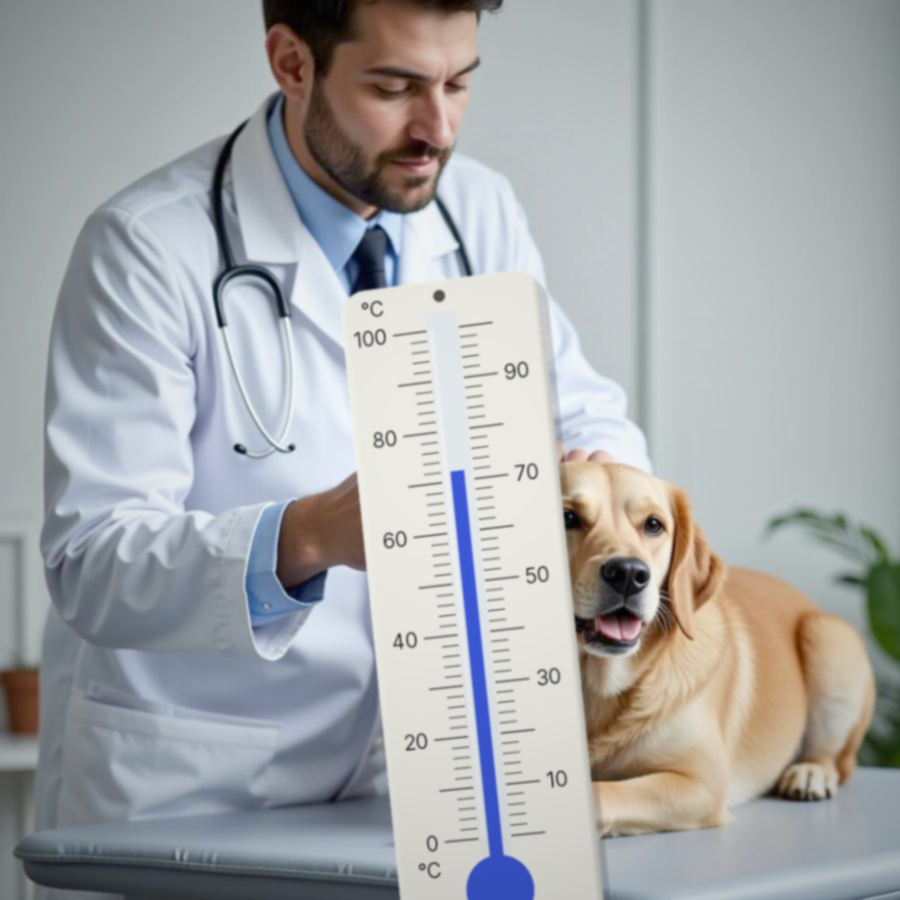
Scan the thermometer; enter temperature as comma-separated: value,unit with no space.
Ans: 72,°C
